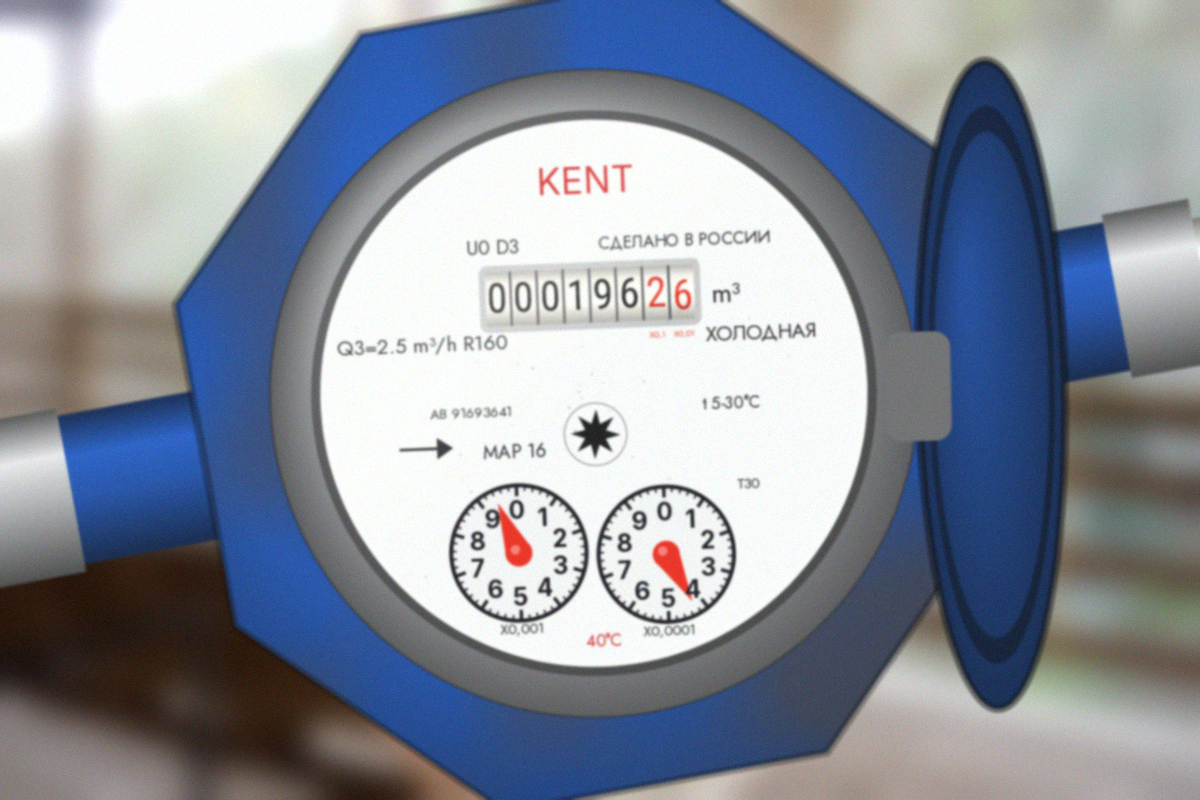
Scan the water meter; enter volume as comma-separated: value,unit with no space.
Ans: 196.2594,m³
